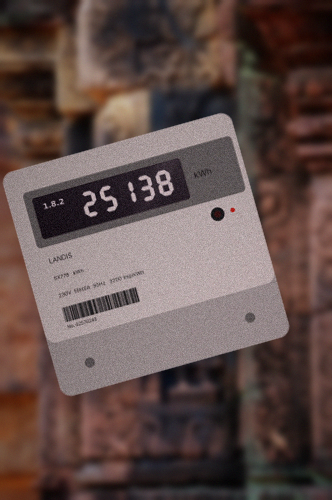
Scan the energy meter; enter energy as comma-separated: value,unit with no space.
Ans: 25138,kWh
